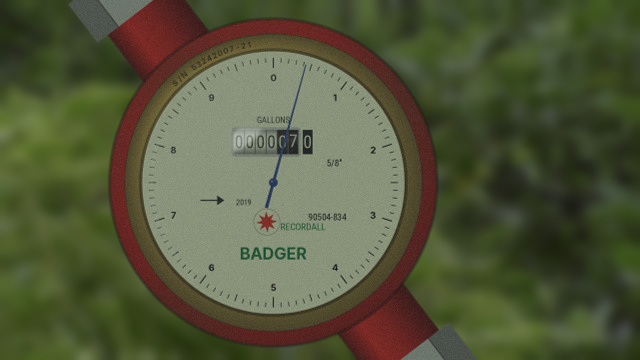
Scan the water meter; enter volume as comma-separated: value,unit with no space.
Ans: 70.4,gal
